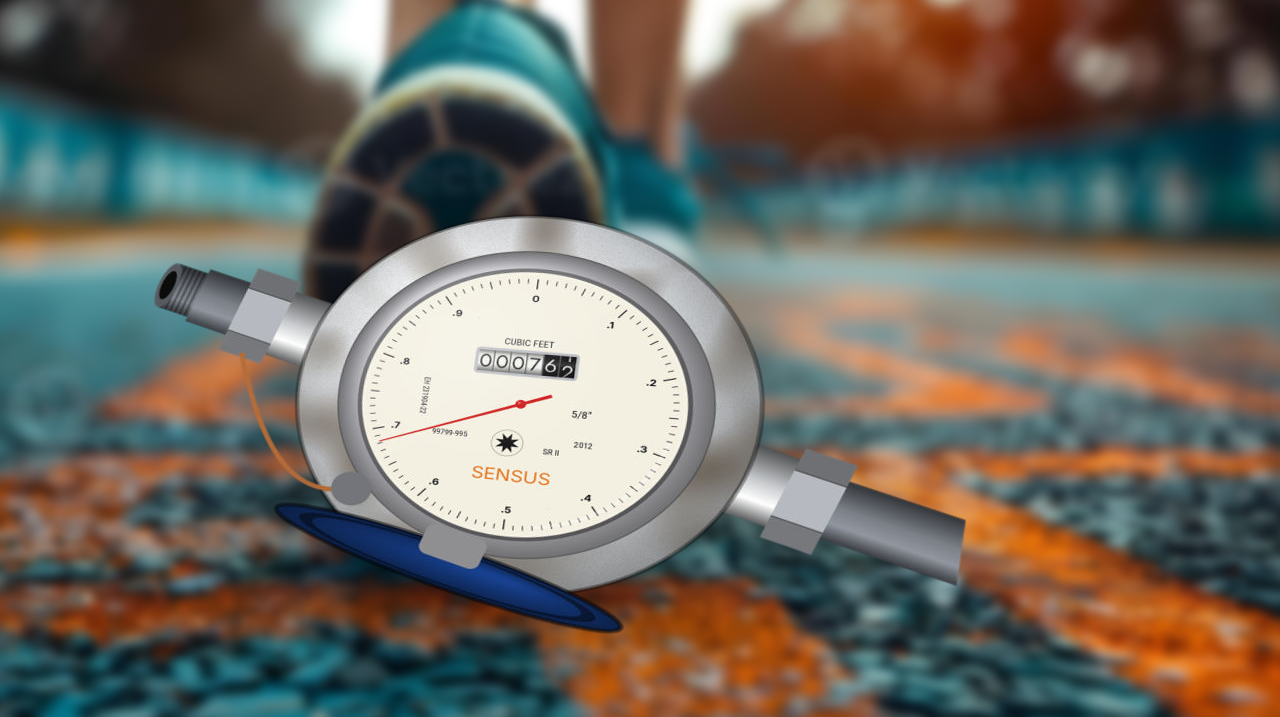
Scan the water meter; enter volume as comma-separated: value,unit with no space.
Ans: 761.68,ft³
